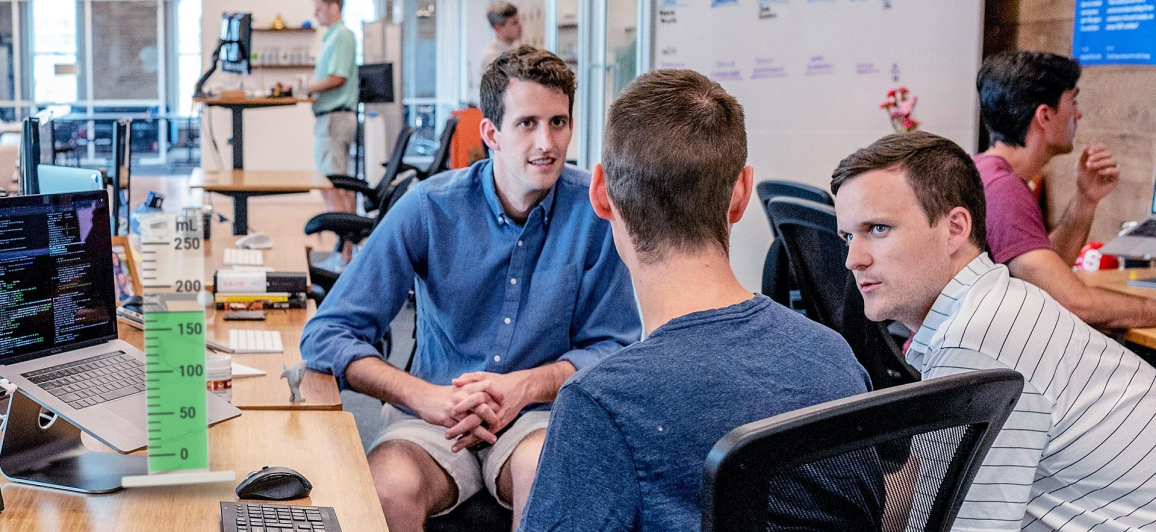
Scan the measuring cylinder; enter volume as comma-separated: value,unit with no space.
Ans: 170,mL
